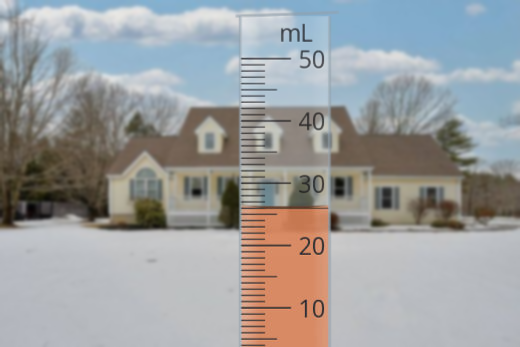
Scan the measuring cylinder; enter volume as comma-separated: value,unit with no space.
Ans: 26,mL
